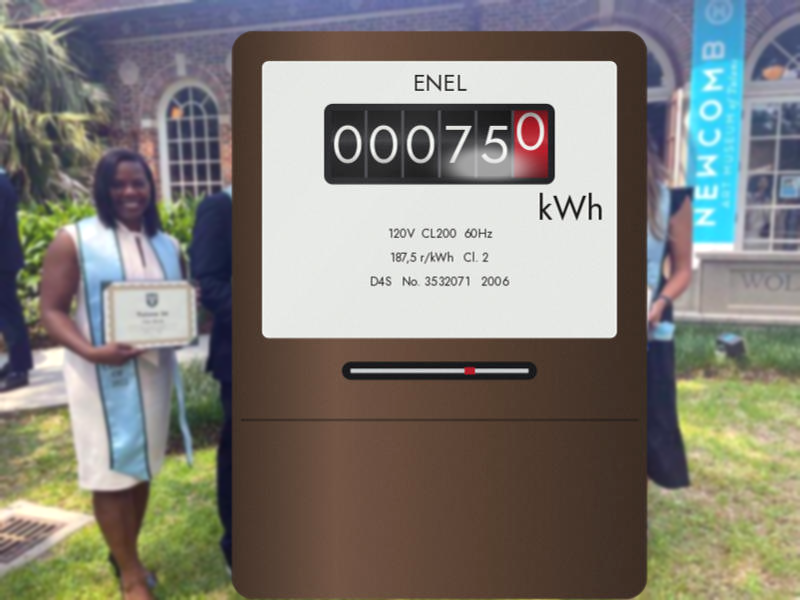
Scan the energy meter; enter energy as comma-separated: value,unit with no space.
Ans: 75.0,kWh
